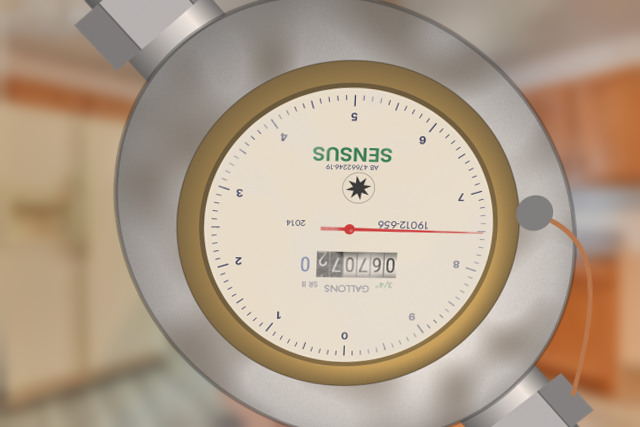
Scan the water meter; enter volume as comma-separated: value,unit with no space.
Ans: 670717.5,gal
